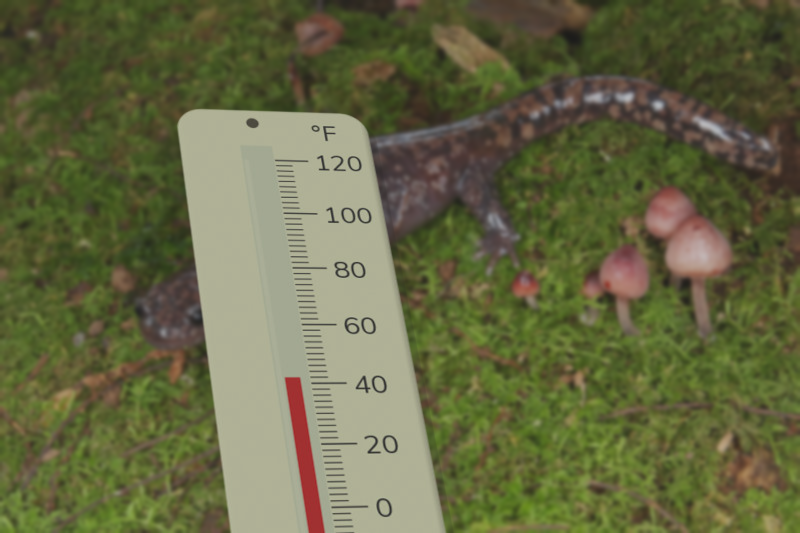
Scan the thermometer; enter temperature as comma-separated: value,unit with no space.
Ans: 42,°F
